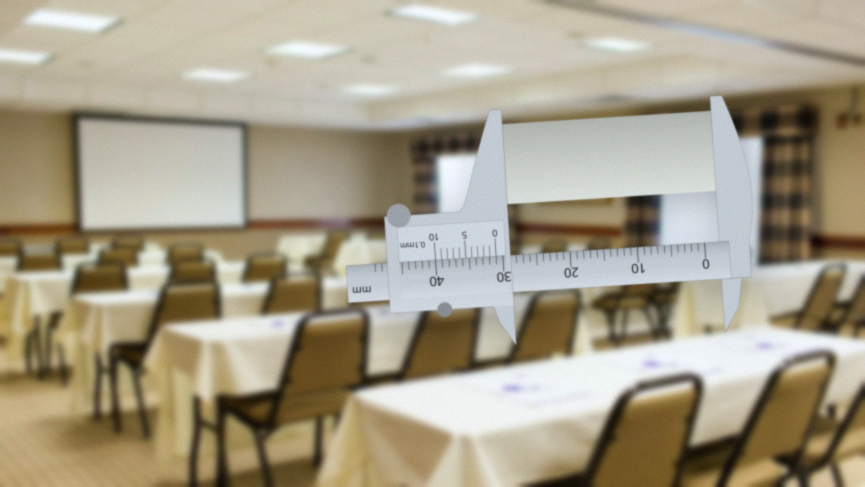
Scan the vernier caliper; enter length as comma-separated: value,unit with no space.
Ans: 31.0,mm
